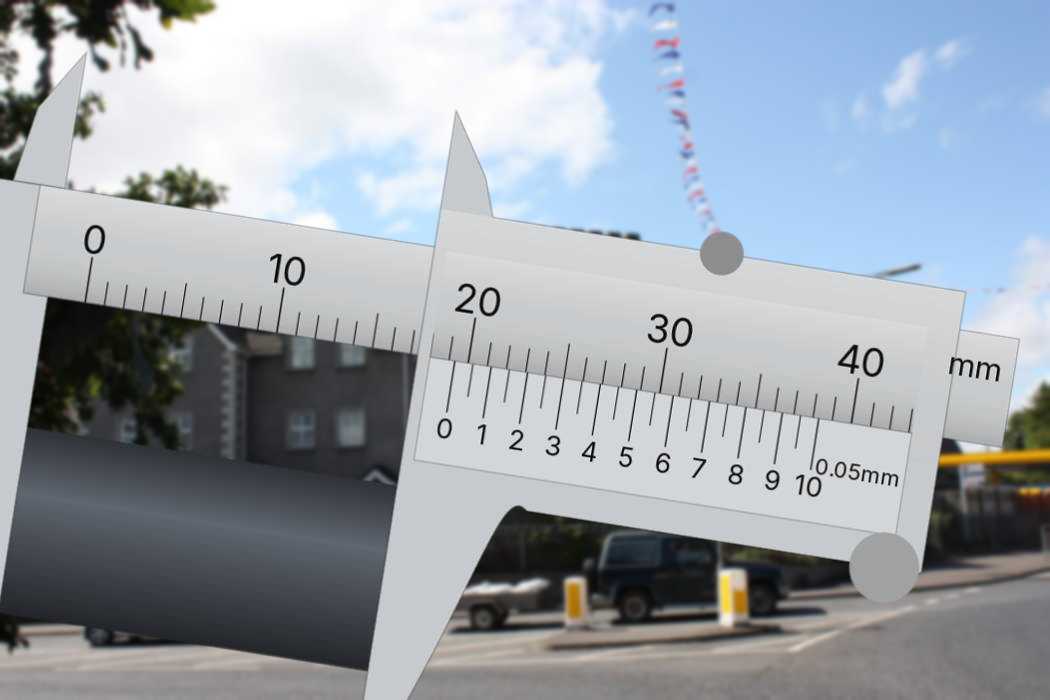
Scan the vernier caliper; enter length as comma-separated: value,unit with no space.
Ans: 19.3,mm
